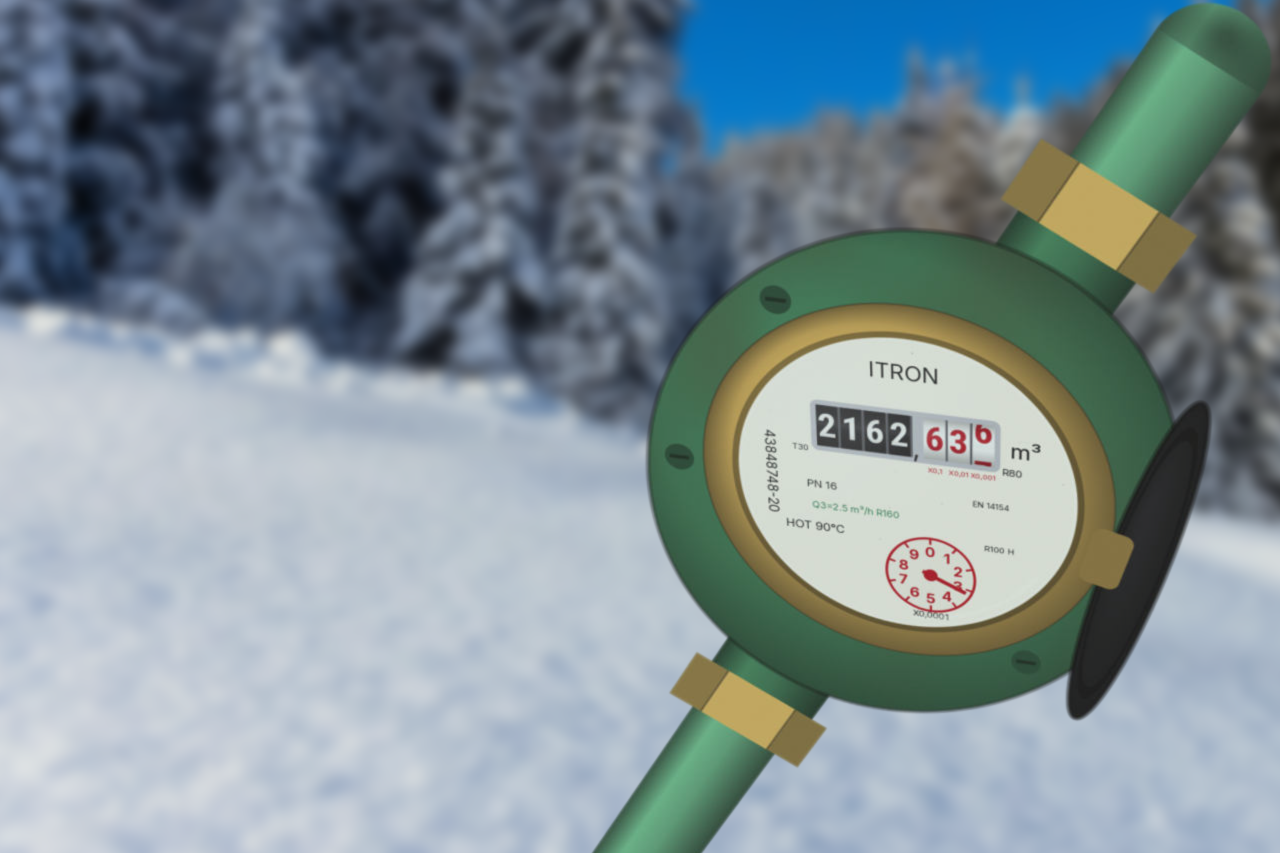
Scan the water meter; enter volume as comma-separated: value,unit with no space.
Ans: 2162.6363,m³
